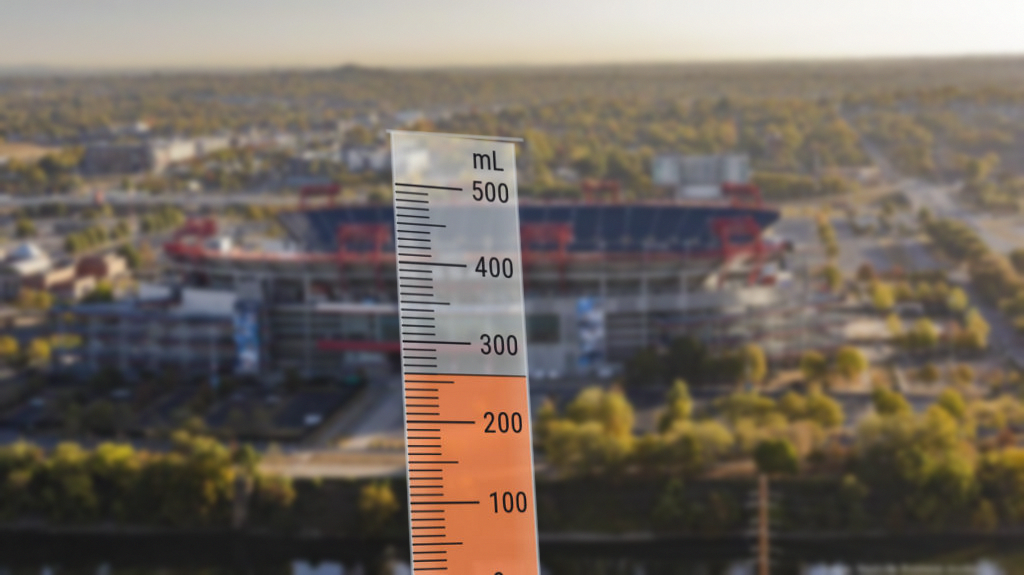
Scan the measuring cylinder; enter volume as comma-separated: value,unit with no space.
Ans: 260,mL
